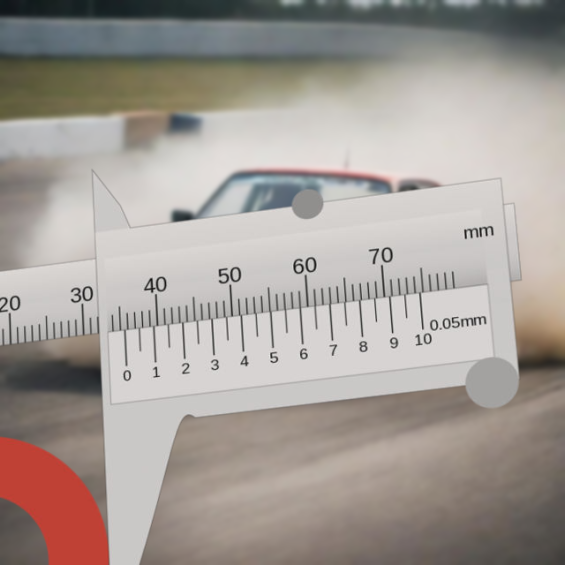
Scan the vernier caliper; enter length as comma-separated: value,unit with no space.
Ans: 35.6,mm
